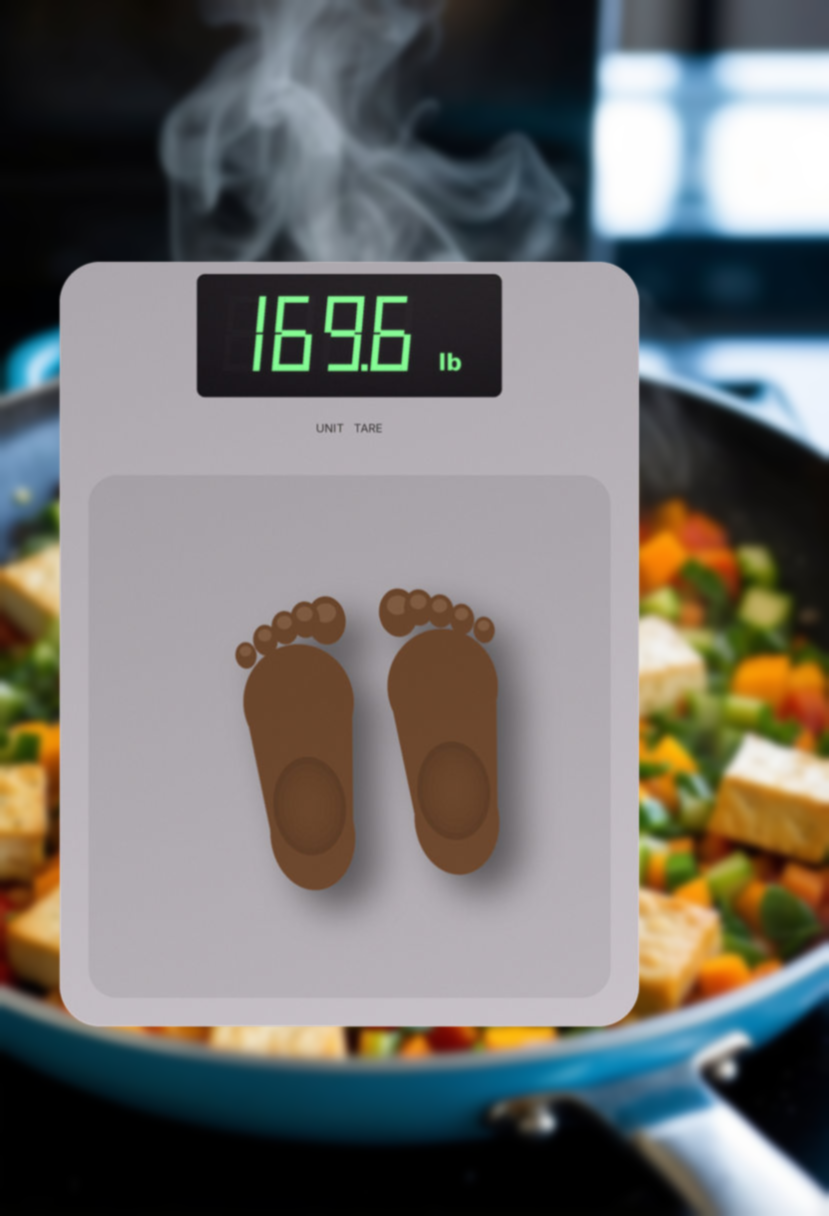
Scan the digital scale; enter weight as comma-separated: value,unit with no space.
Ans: 169.6,lb
